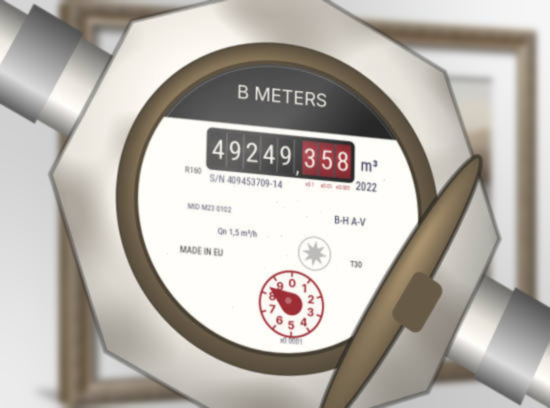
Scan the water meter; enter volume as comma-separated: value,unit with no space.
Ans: 49249.3588,m³
